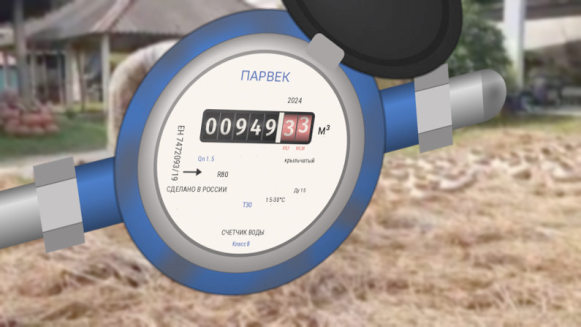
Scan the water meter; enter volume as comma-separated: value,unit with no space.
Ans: 949.33,m³
